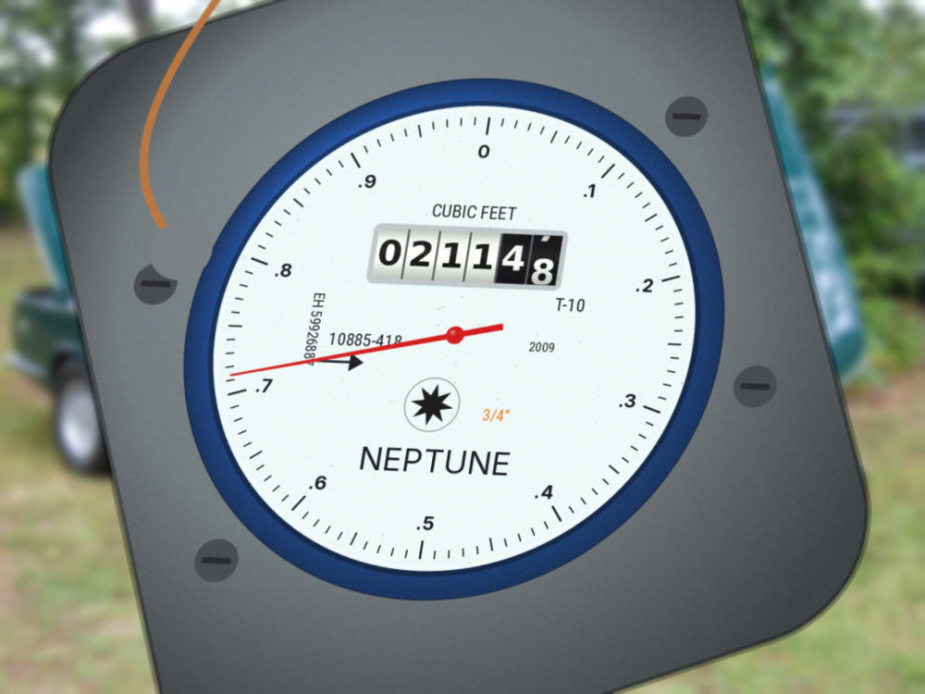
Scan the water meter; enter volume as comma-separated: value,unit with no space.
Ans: 21147.71,ft³
